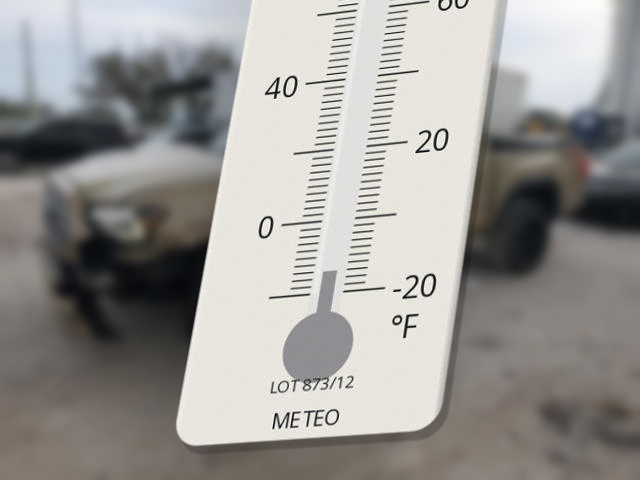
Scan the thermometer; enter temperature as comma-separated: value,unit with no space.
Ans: -14,°F
